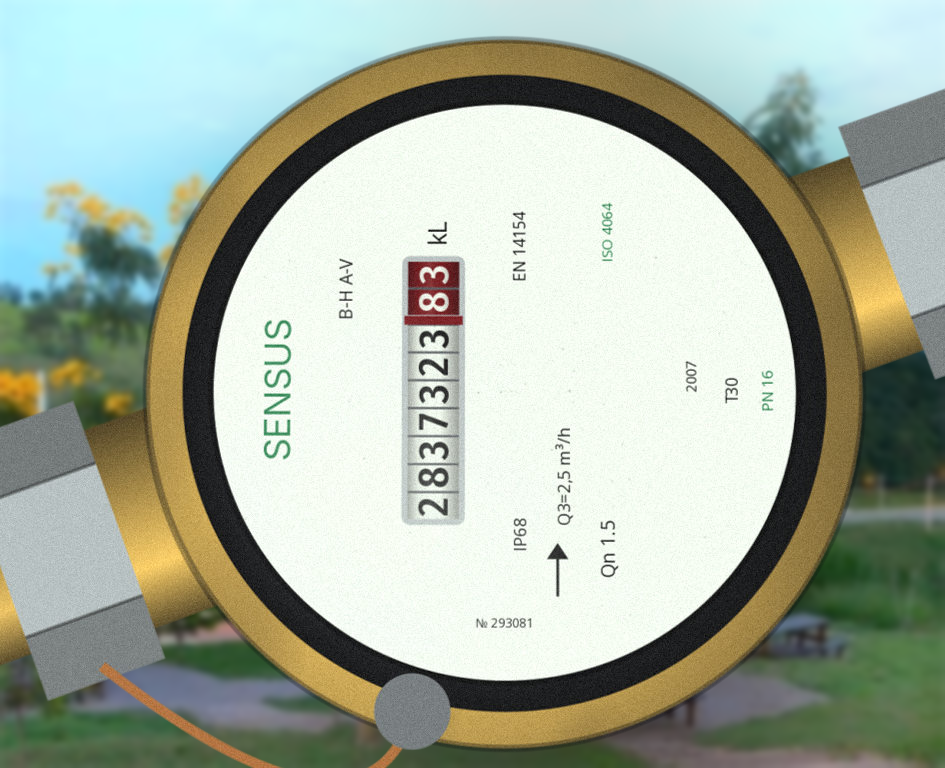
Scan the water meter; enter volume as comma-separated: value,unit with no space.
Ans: 2837323.83,kL
